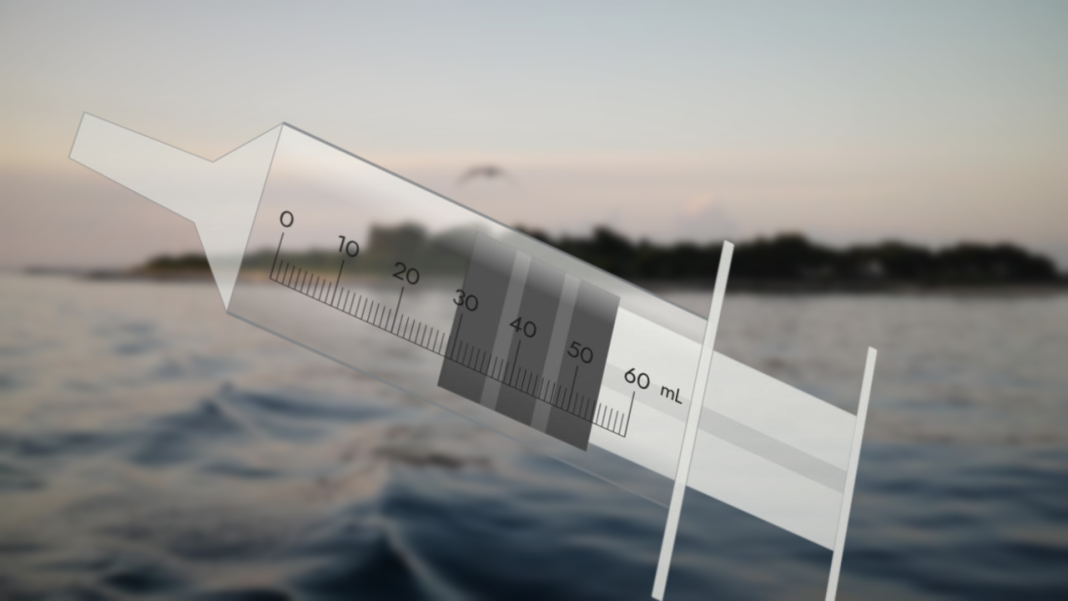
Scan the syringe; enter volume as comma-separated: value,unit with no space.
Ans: 29,mL
